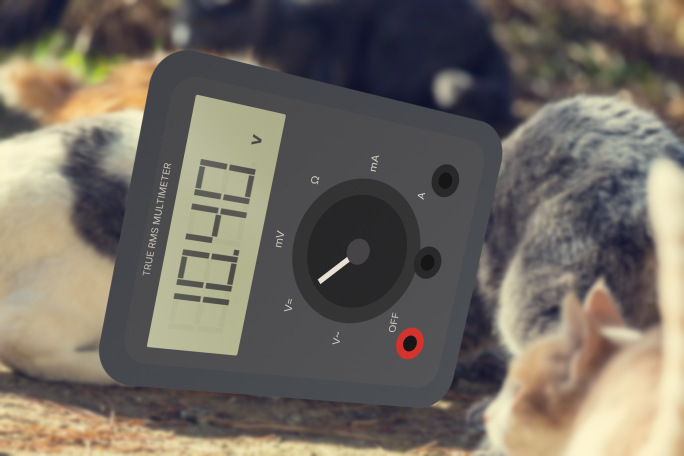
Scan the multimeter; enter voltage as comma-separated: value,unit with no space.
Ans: 10.40,V
